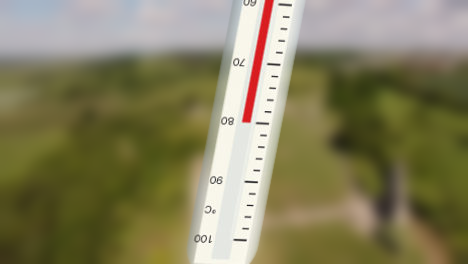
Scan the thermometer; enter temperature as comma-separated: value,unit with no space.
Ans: 80,°C
